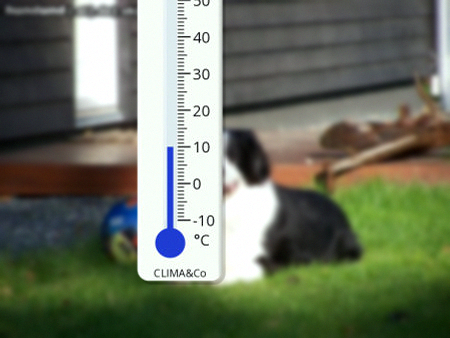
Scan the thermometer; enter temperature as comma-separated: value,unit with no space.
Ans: 10,°C
